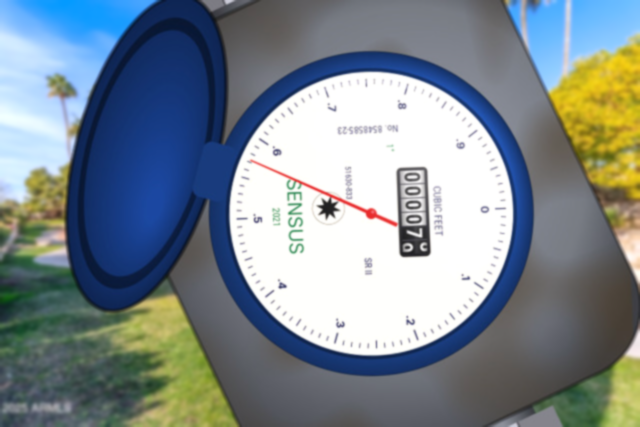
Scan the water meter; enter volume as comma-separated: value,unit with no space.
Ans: 78.57,ft³
